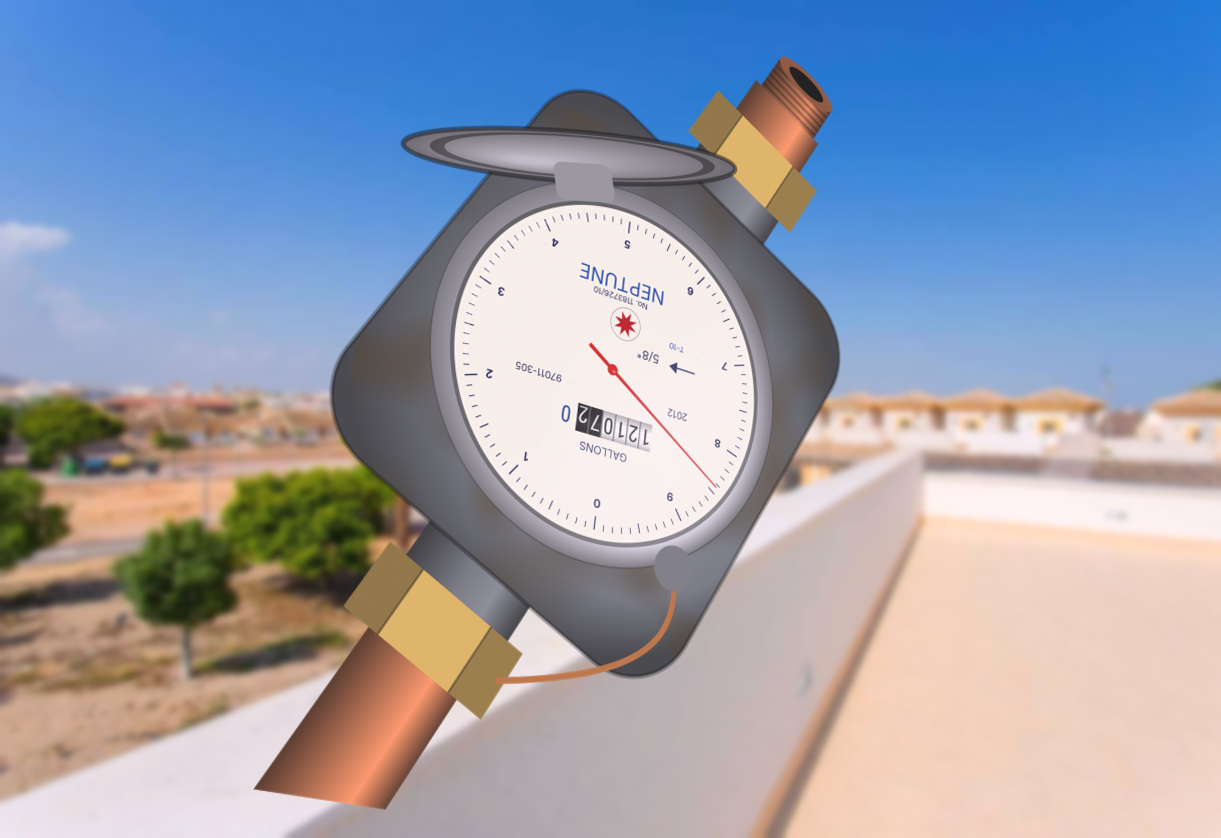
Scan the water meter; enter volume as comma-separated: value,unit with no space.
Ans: 1210718.4,gal
